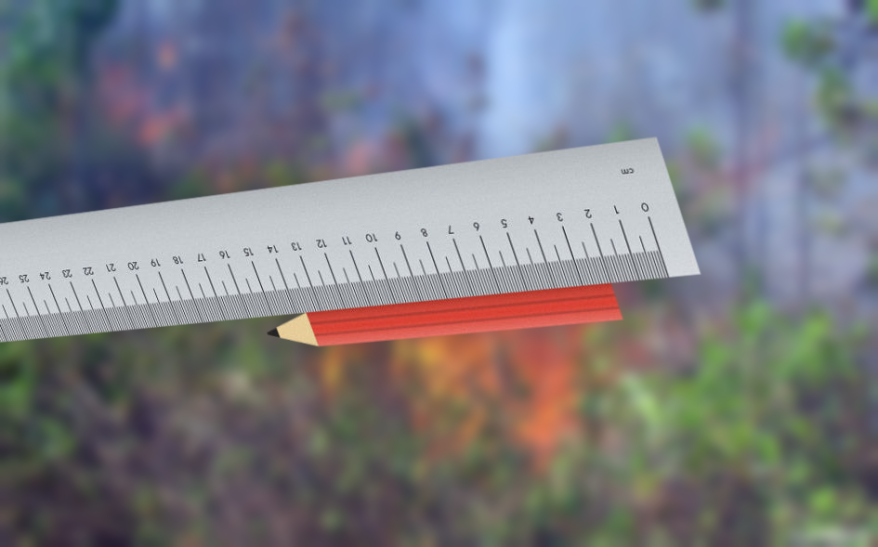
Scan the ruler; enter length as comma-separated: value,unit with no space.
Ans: 13.5,cm
